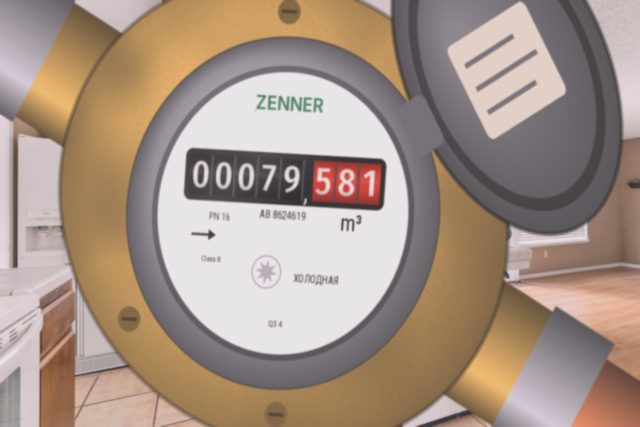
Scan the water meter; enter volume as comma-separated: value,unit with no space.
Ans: 79.581,m³
